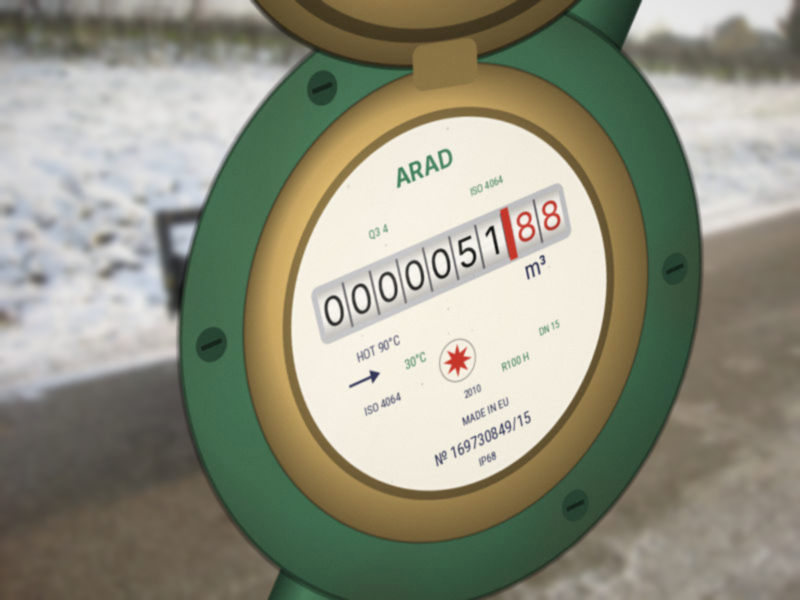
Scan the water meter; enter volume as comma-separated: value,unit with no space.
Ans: 51.88,m³
